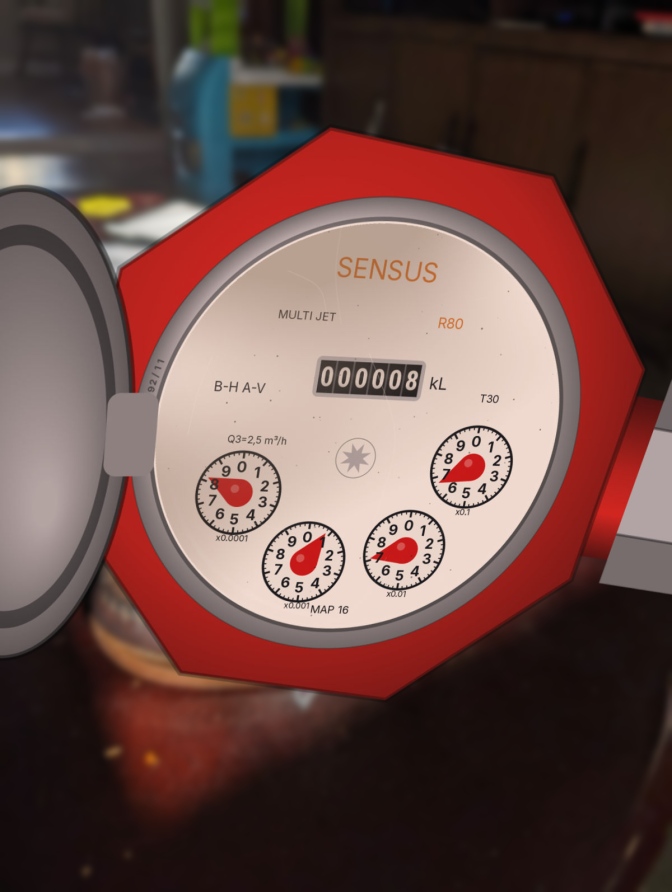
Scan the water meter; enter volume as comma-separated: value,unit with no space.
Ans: 8.6708,kL
